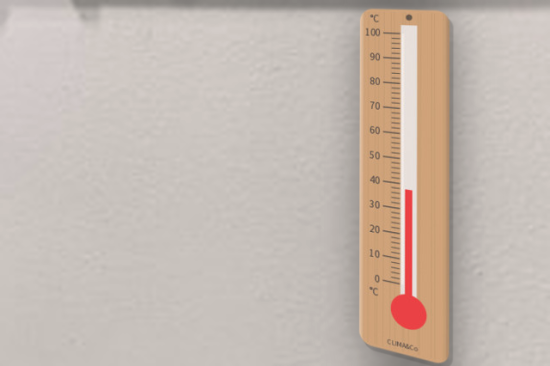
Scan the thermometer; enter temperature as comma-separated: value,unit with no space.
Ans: 38,°C
